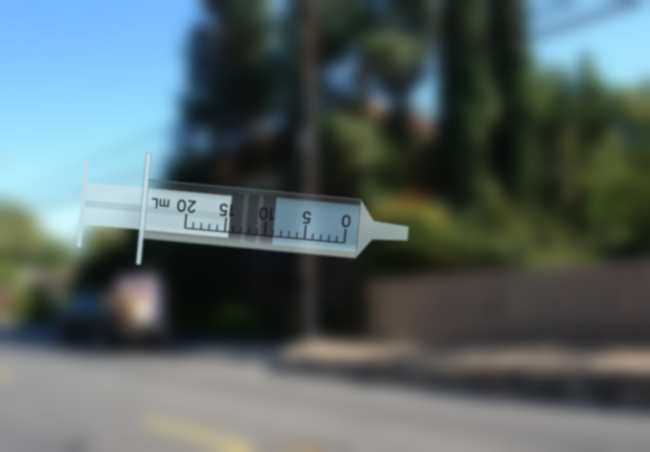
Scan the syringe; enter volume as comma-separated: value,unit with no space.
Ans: 9,mL
